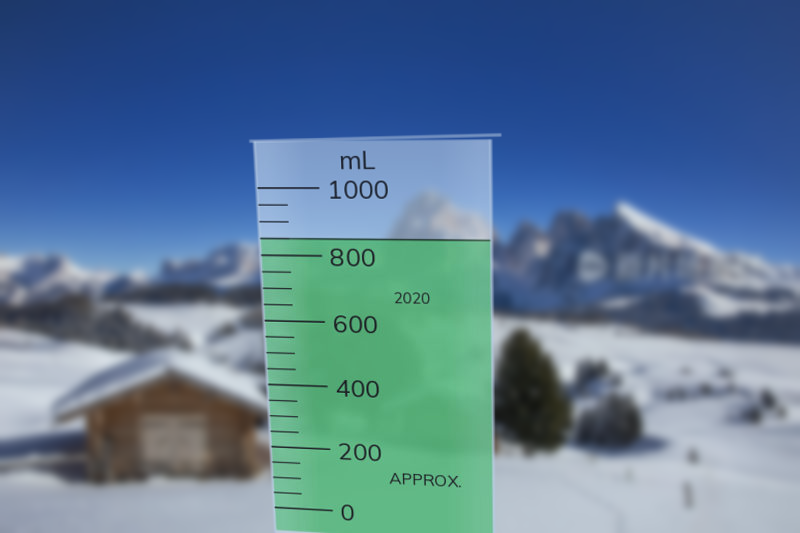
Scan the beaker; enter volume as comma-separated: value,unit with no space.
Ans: 850,mL
